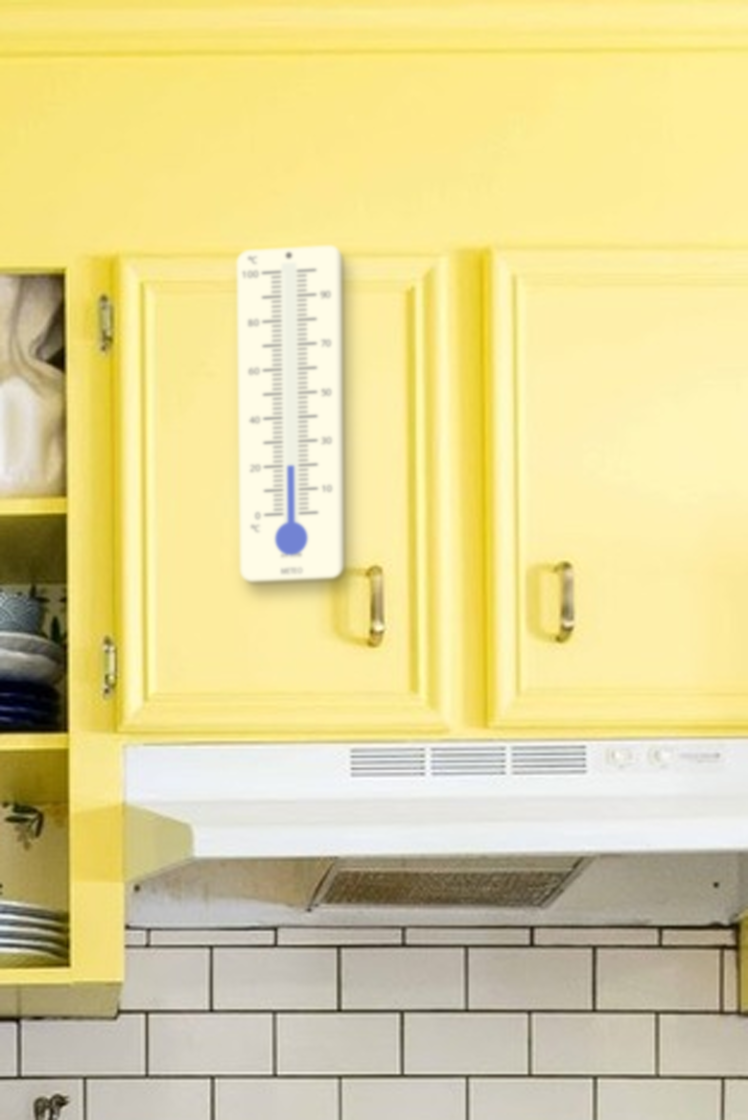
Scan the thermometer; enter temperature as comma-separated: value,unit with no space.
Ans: 20,°C
